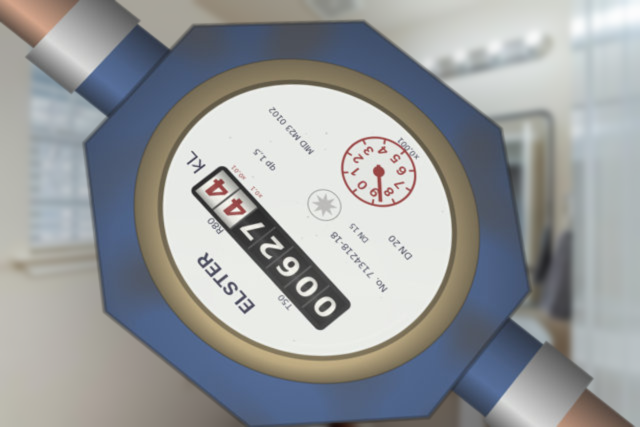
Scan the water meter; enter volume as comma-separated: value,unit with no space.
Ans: 627.448,kL
